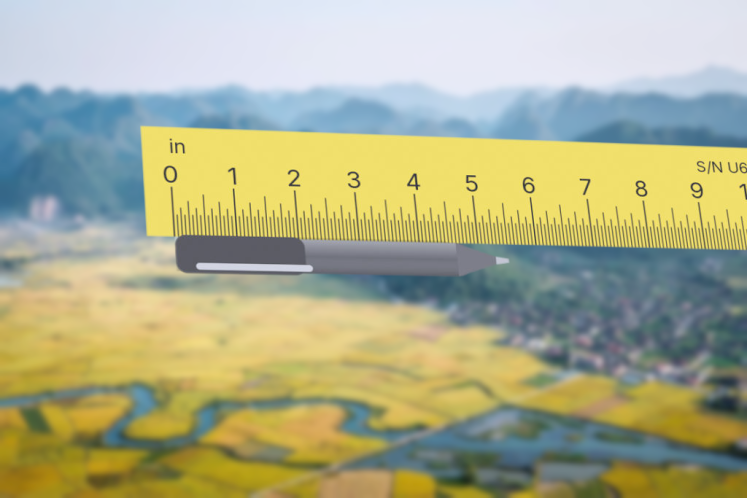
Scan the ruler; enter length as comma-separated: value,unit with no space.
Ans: 5.5,in
